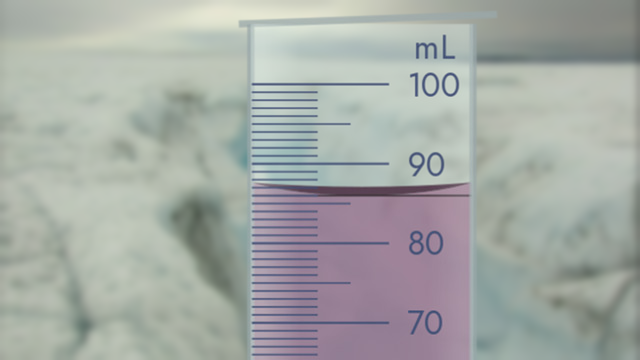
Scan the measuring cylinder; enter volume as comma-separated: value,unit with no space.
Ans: 86,mL
